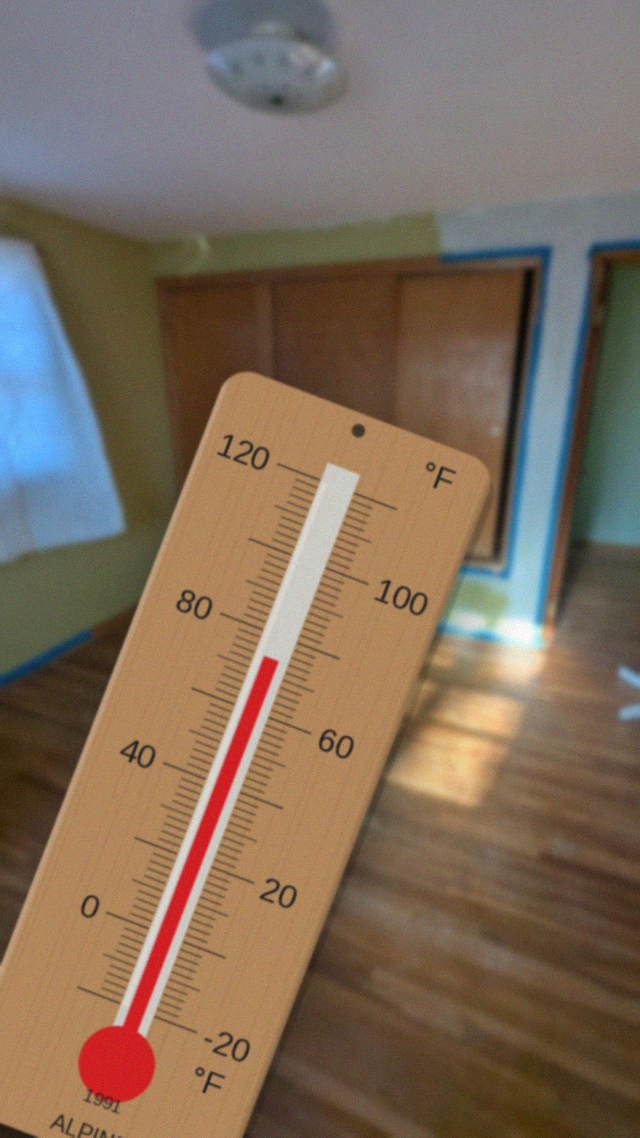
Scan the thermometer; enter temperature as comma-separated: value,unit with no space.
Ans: 74,°F
